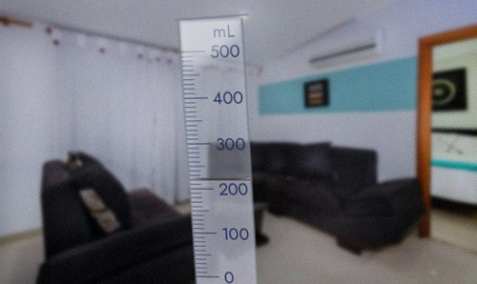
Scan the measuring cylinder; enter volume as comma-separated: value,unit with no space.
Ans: 220,mL
